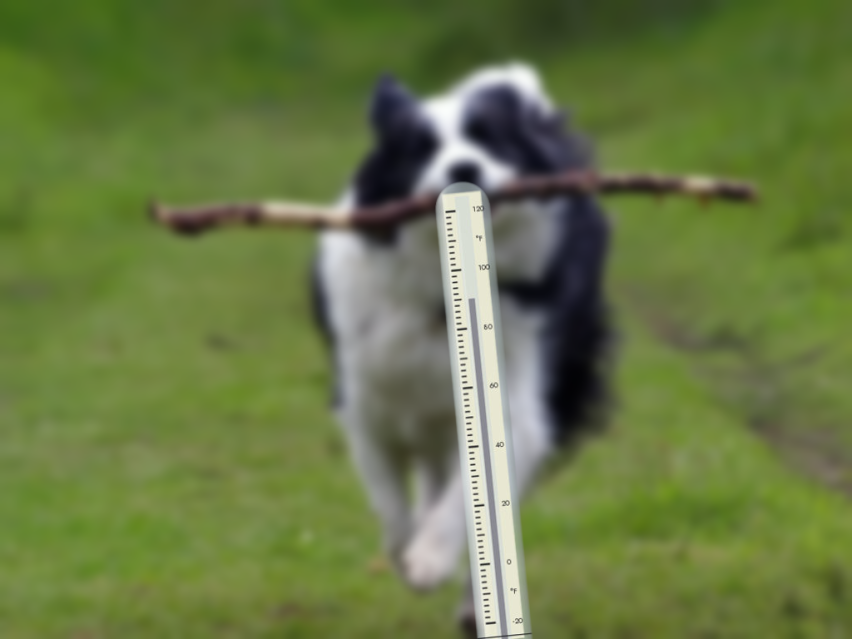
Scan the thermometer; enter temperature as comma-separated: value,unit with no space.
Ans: 90,°F
